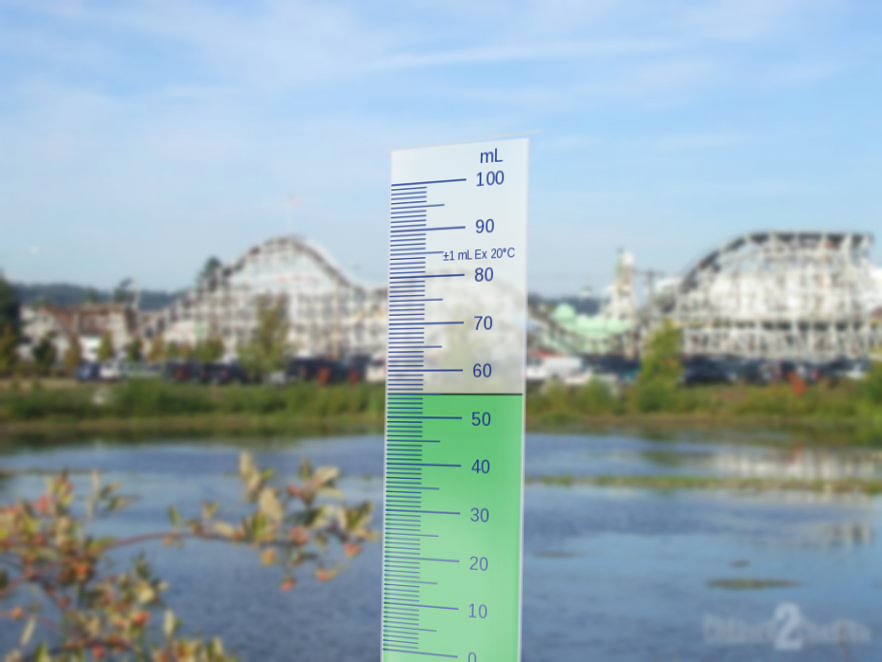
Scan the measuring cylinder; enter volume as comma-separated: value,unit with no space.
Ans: 55,mL
